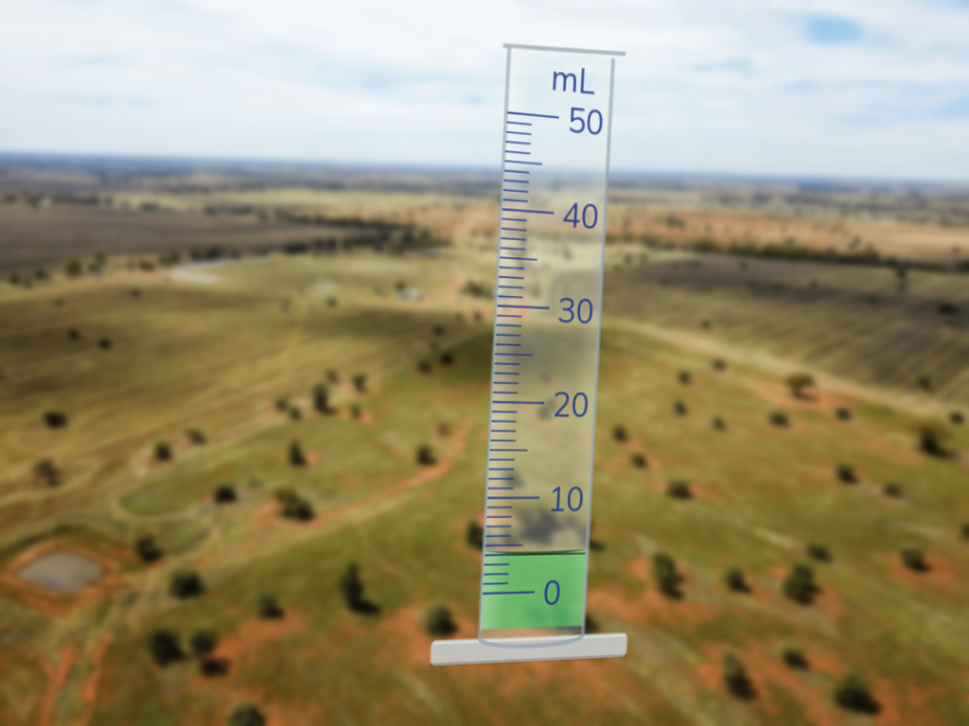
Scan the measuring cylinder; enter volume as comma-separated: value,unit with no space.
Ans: 4,mL
